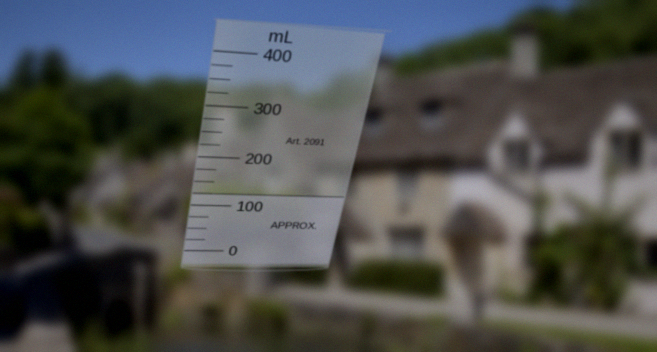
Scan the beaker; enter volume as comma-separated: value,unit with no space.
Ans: 125,mL
